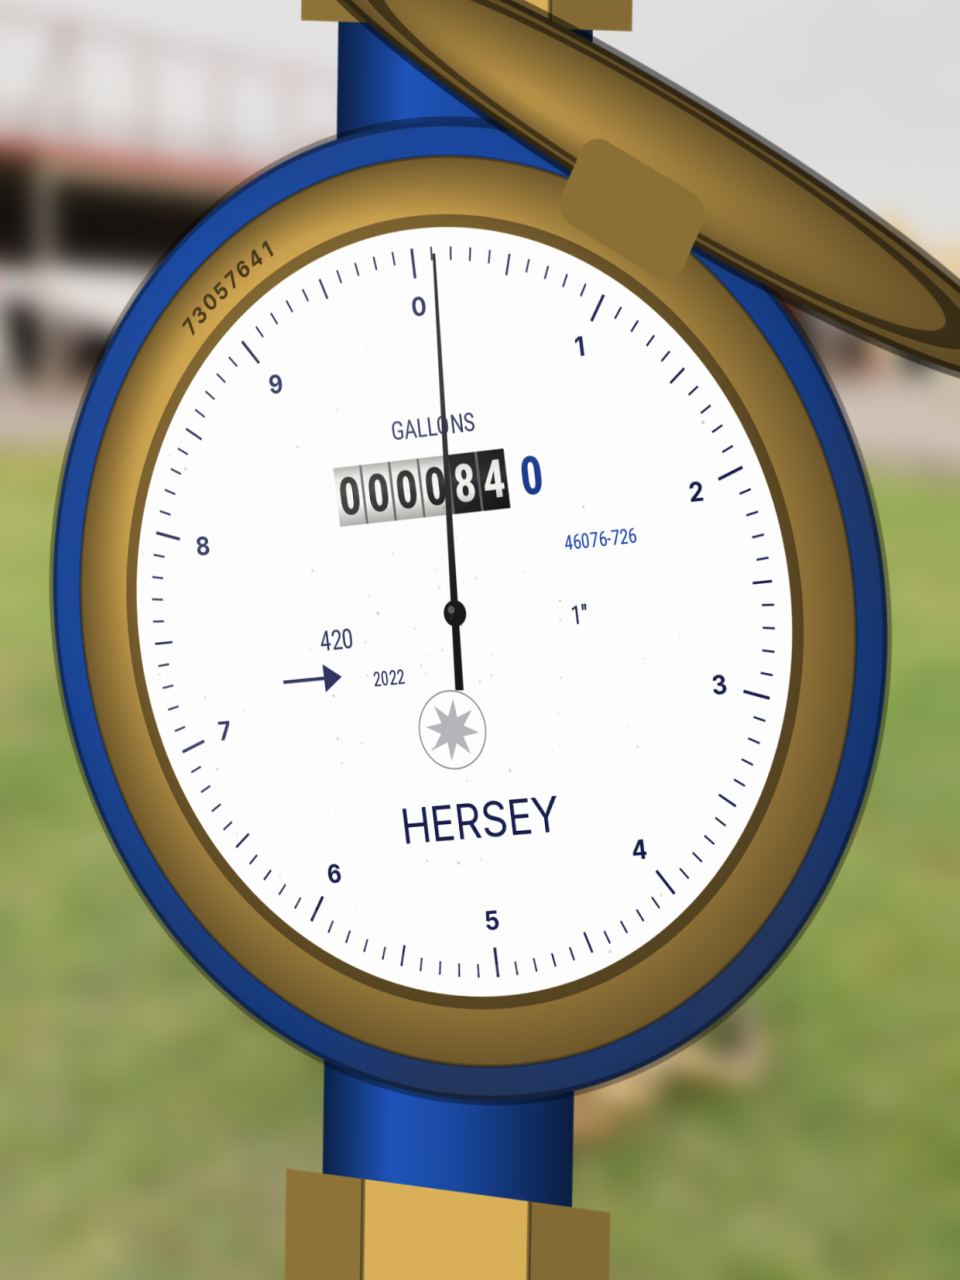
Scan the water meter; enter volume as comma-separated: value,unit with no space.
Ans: 840.1,gal
